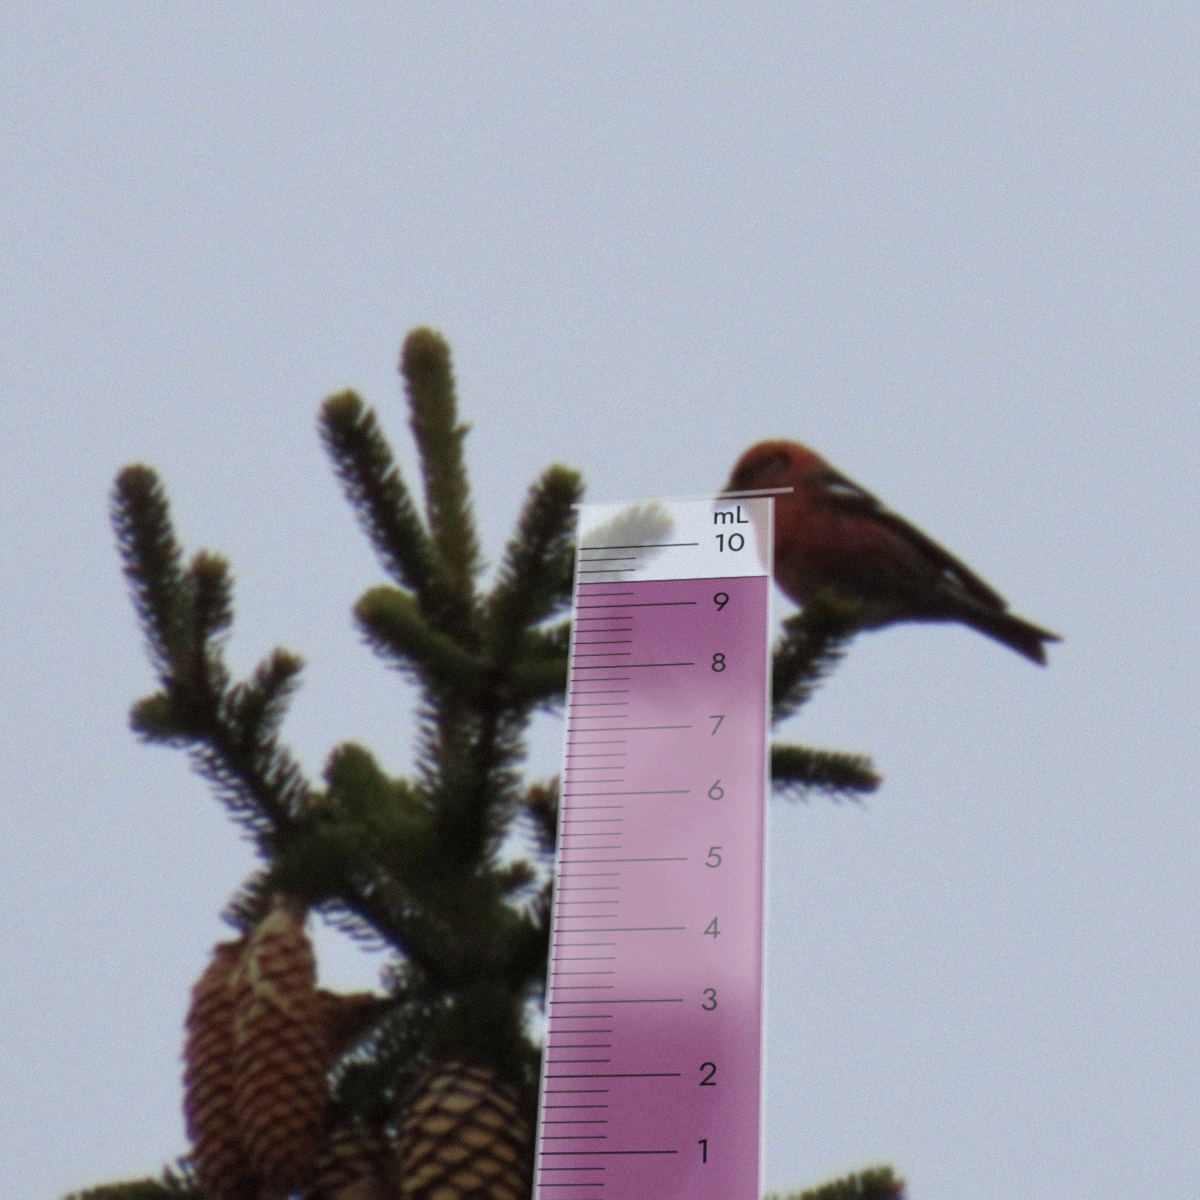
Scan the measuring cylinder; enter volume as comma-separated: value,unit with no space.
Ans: 9.4,mL
